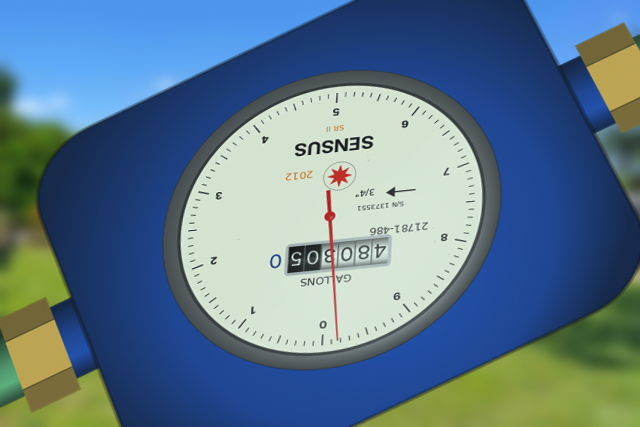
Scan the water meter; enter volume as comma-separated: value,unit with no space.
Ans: 4803049.8,gal
